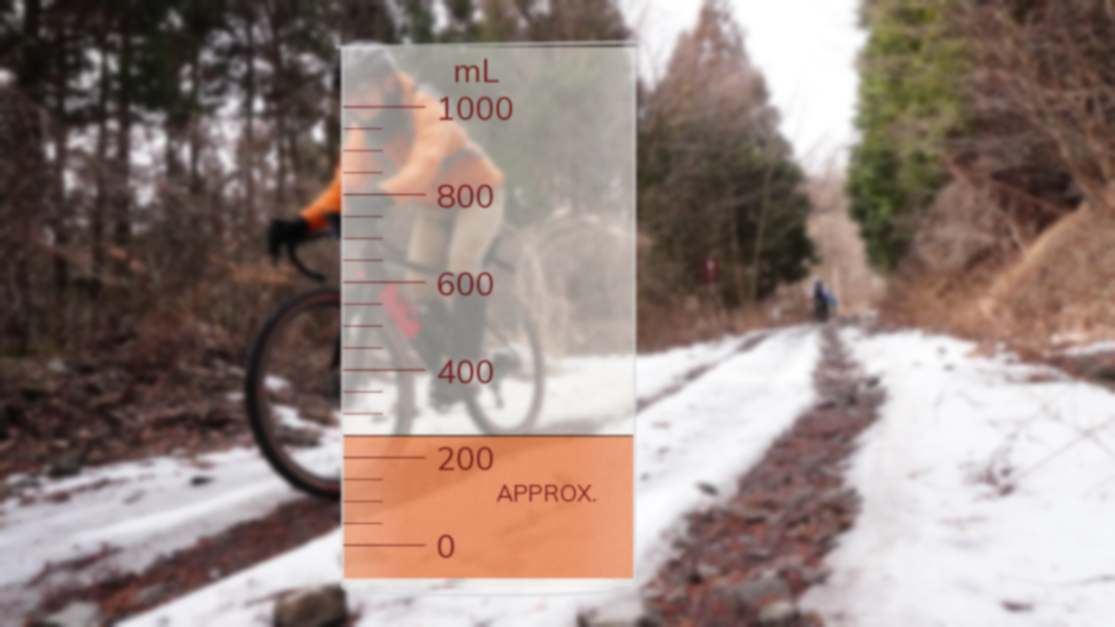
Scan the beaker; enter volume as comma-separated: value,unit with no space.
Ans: 250,mL
